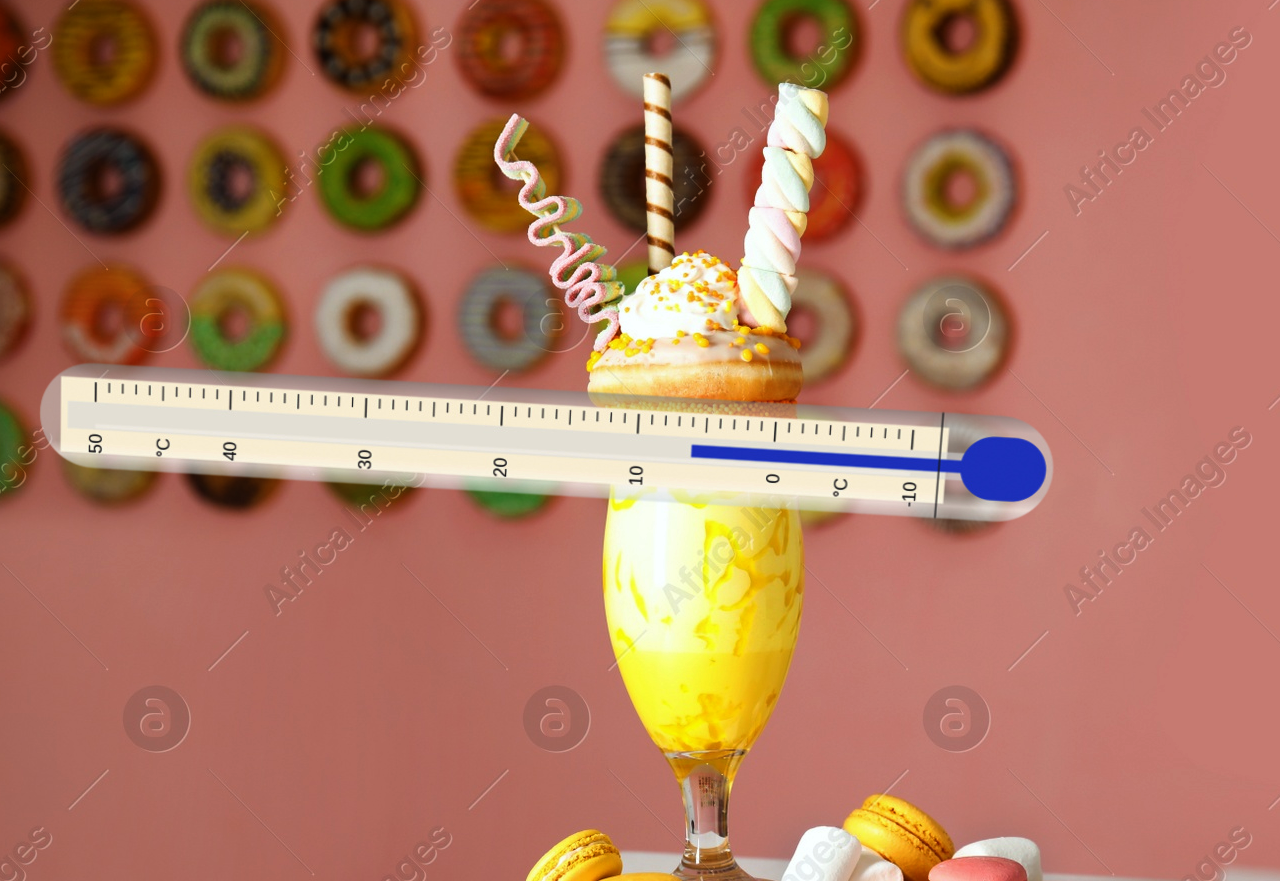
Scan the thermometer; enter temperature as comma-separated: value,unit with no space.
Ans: 6,°C
